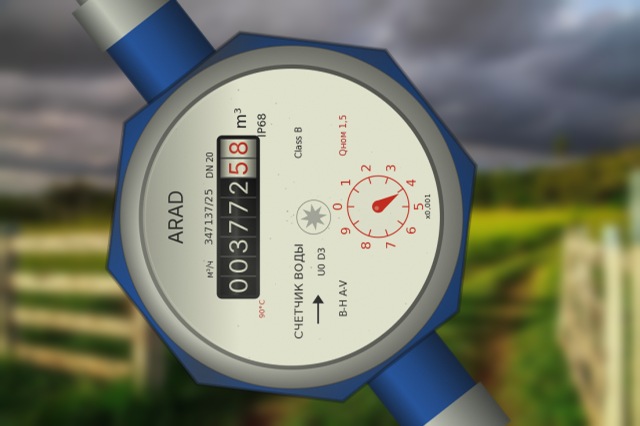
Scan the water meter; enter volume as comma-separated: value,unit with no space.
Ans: 3772.584,m³
